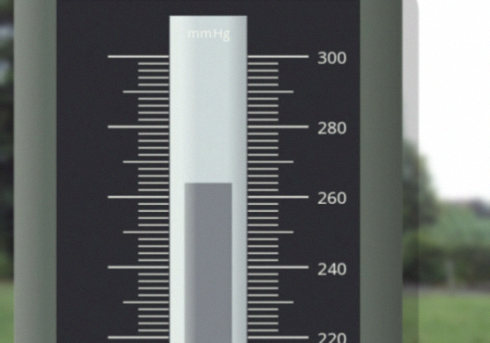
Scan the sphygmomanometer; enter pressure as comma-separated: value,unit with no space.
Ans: 264,mmHg
